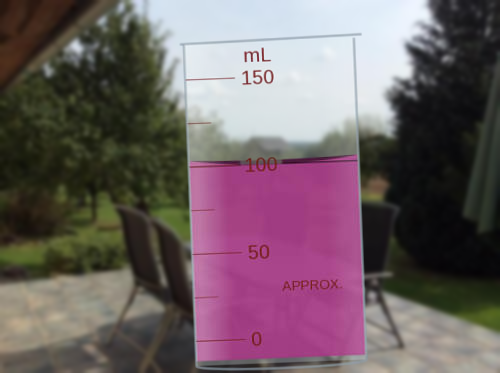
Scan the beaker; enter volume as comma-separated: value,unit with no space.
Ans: 100,mL
